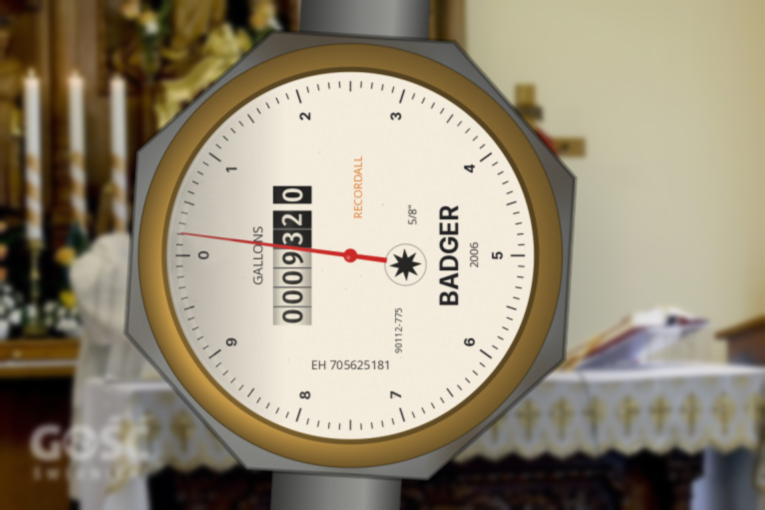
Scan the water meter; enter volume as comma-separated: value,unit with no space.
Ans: 9320.2,gal
